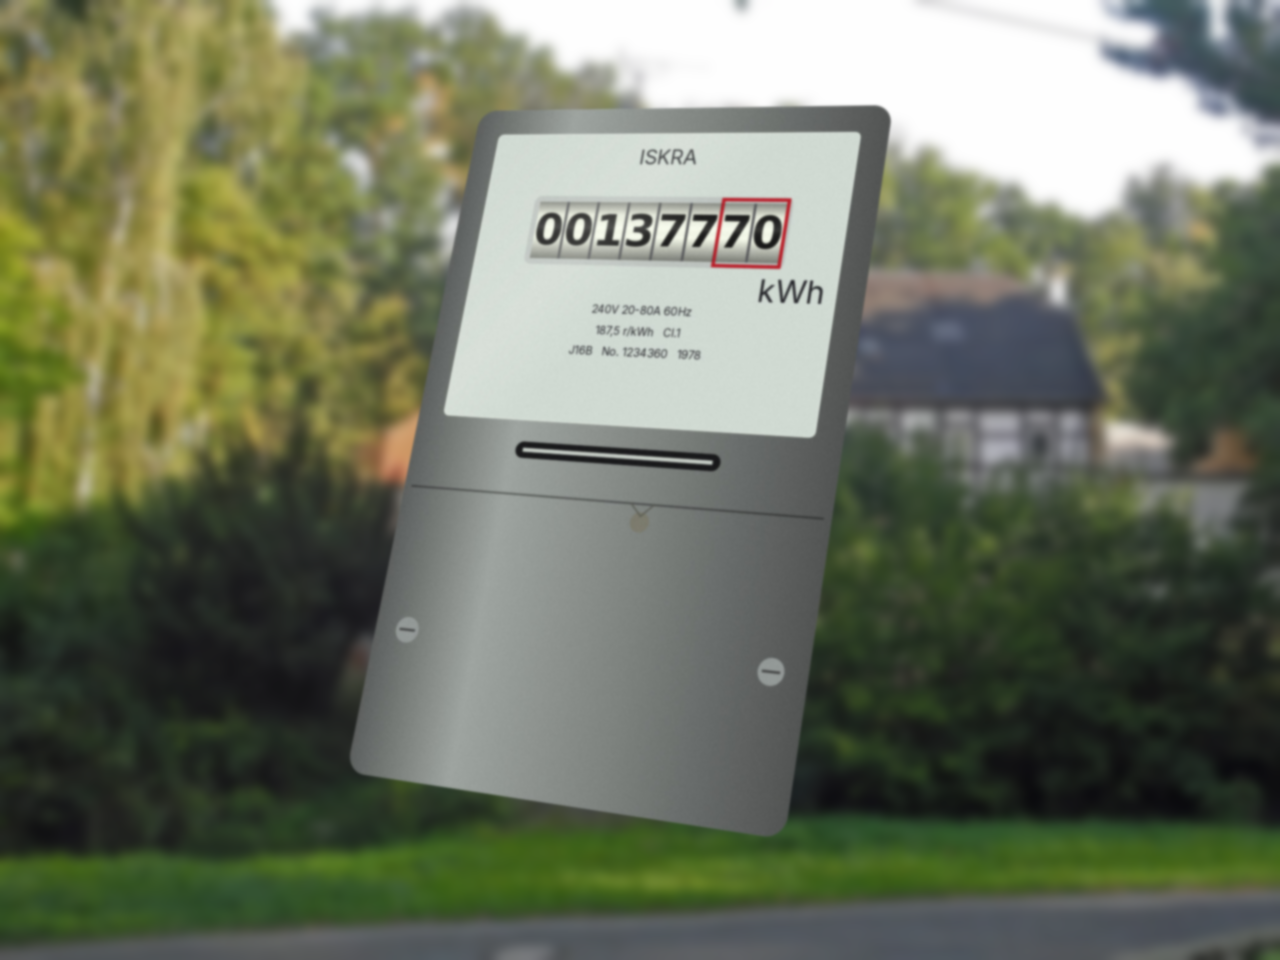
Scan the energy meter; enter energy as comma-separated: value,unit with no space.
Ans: 1377.70,kWh
